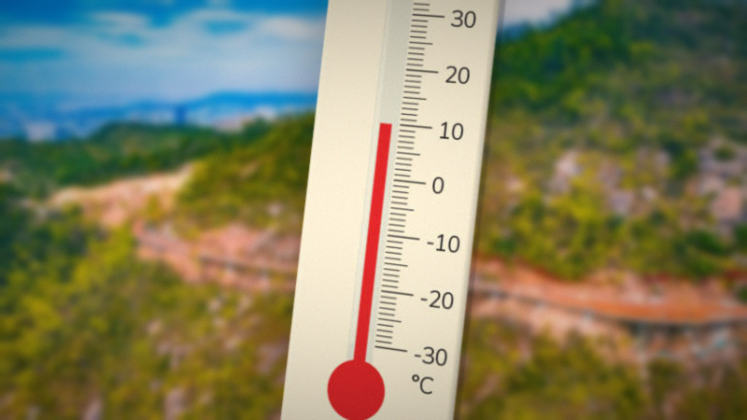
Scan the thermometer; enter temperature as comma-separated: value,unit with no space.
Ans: 10,°C
